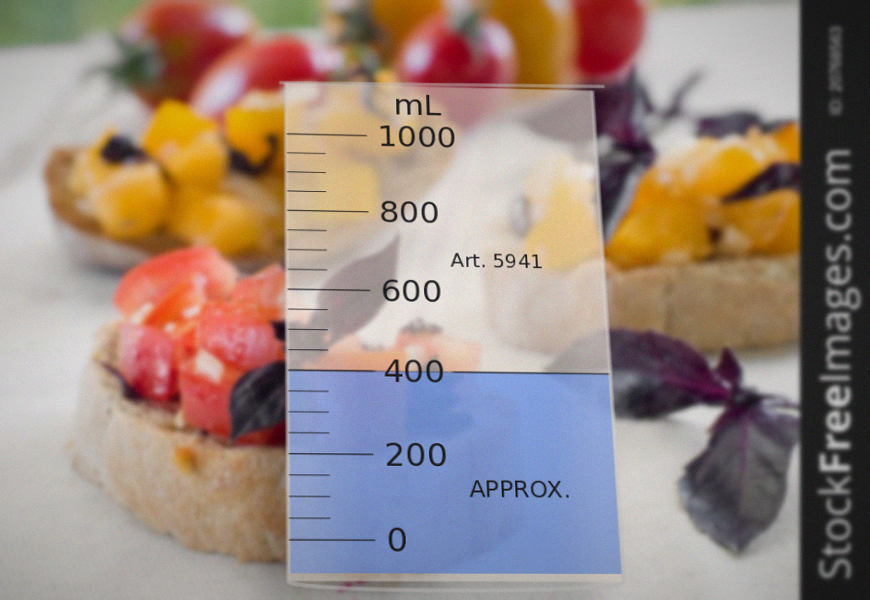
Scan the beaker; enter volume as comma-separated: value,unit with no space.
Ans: 400,mL
